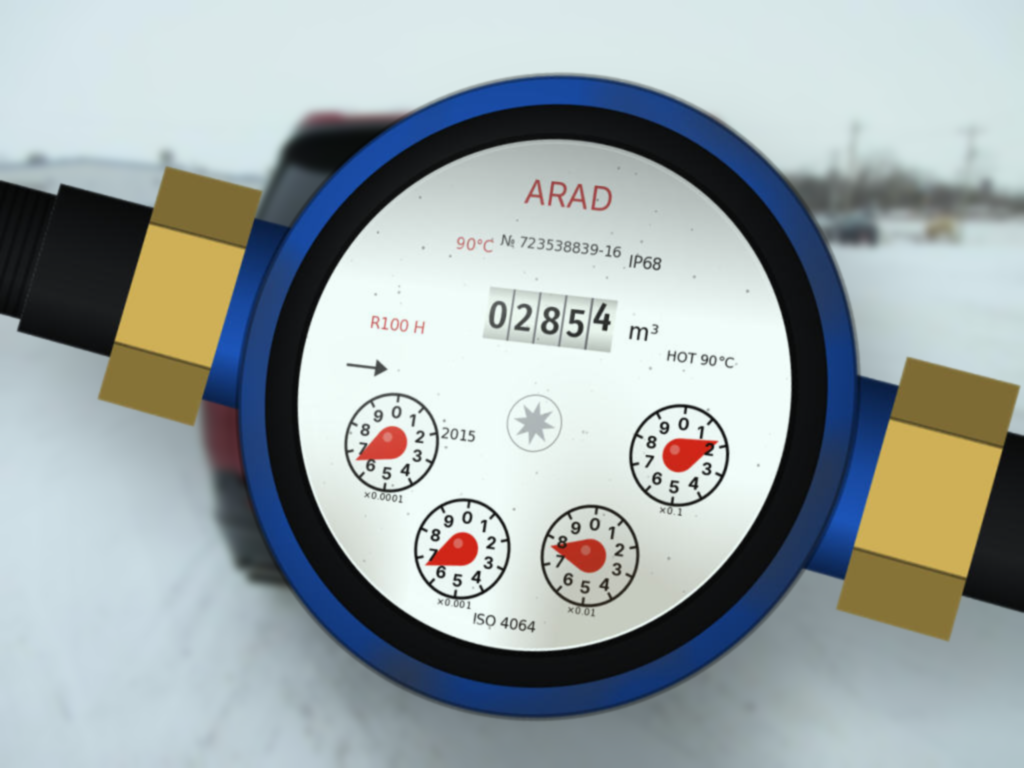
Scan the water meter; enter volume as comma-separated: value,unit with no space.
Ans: 2854.1766,m³
